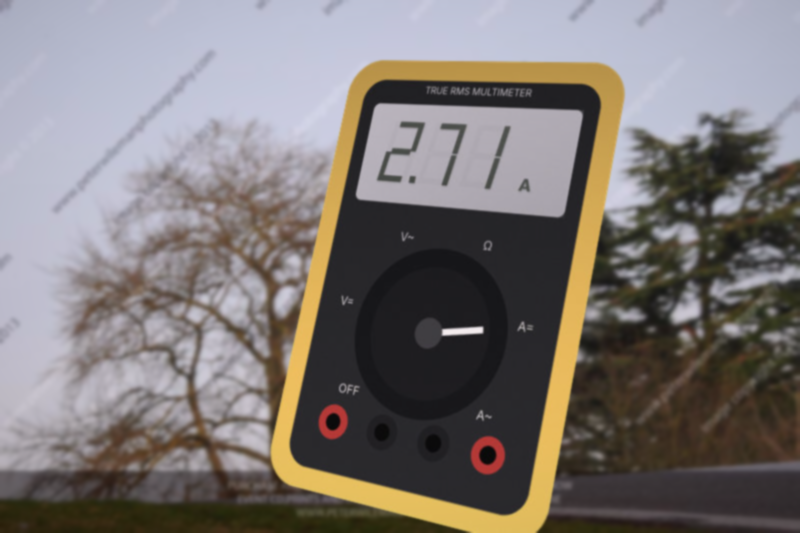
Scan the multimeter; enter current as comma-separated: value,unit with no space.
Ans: 2.71,A
